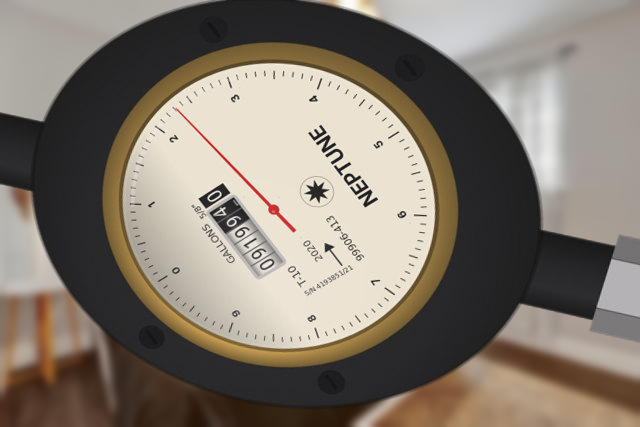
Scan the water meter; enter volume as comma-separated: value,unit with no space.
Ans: 919942.3,gal
